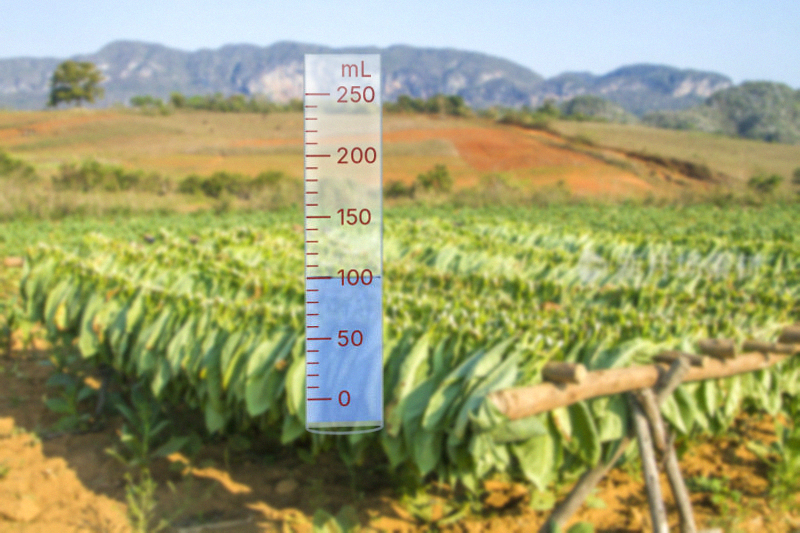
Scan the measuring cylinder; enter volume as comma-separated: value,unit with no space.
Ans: 100,mL
